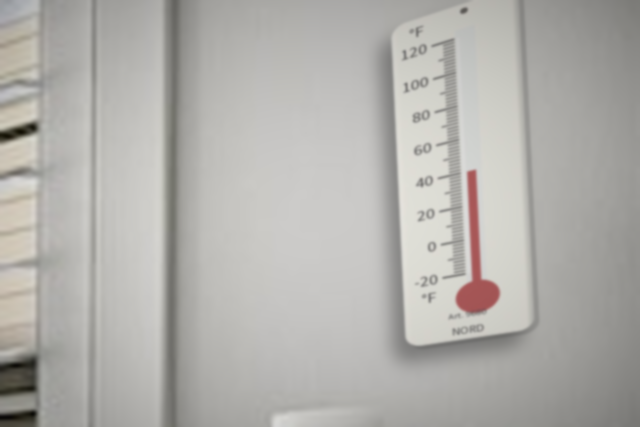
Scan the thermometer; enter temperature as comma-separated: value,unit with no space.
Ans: 40,°F
